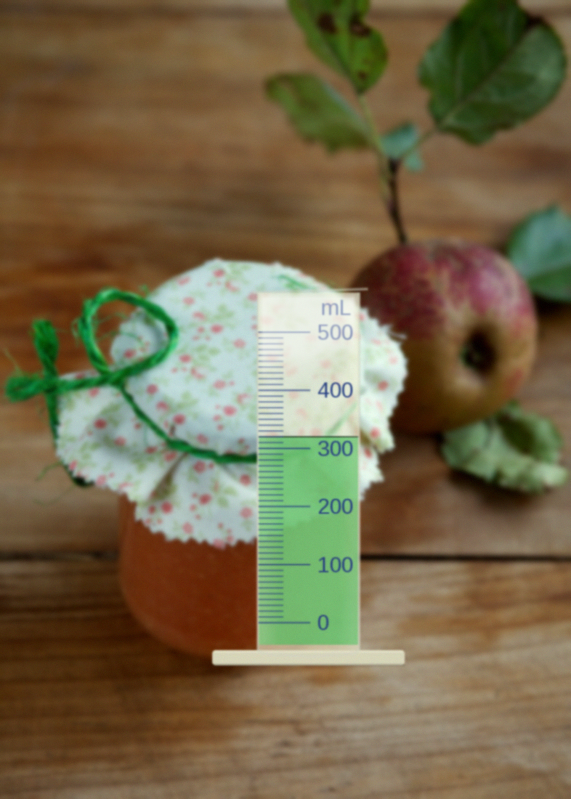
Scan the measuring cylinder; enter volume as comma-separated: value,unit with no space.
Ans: 320,mL
